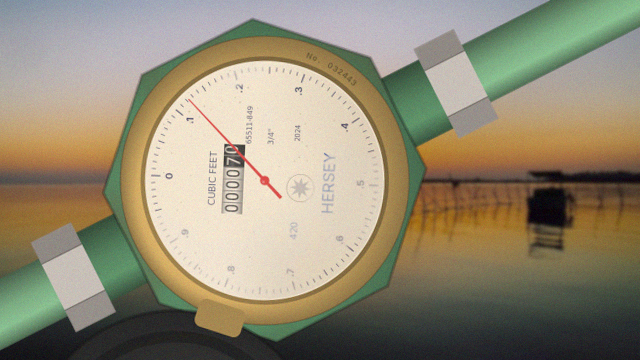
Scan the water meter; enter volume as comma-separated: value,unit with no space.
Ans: 70.12,ft³
